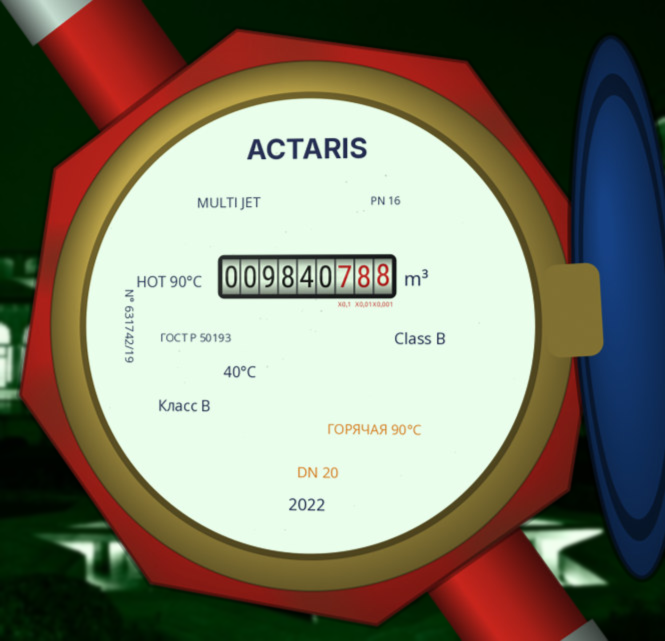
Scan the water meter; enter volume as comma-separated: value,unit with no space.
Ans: 9840.788,m³
